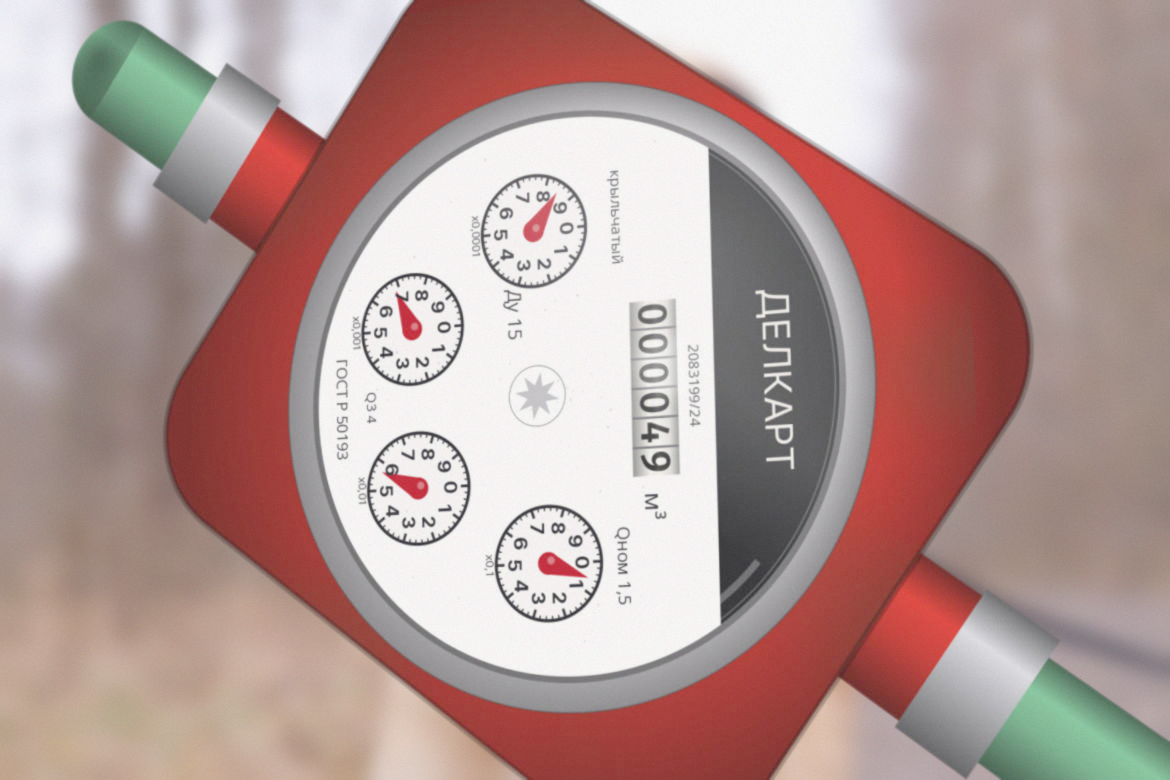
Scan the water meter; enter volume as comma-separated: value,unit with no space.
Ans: 49.0568,m³
